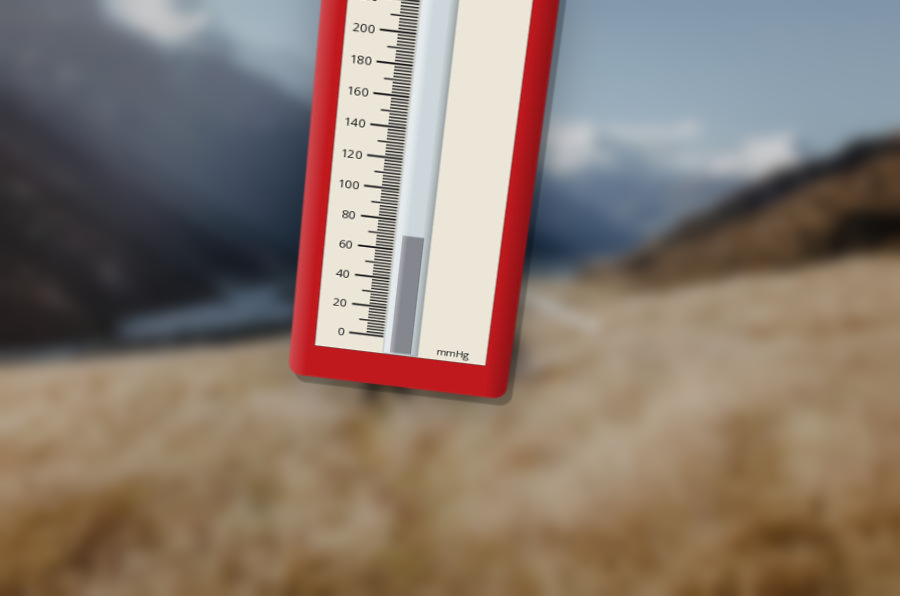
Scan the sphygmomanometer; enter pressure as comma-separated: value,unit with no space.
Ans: 70,mmHg
